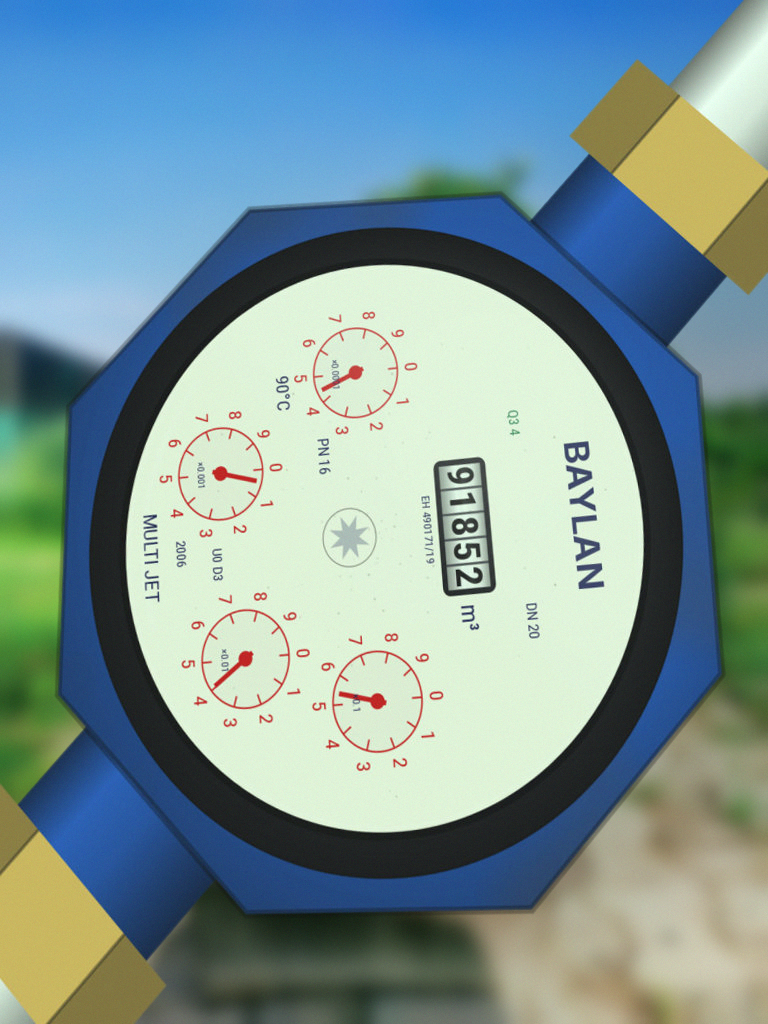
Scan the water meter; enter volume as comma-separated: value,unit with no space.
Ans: 91852.5404,m³
